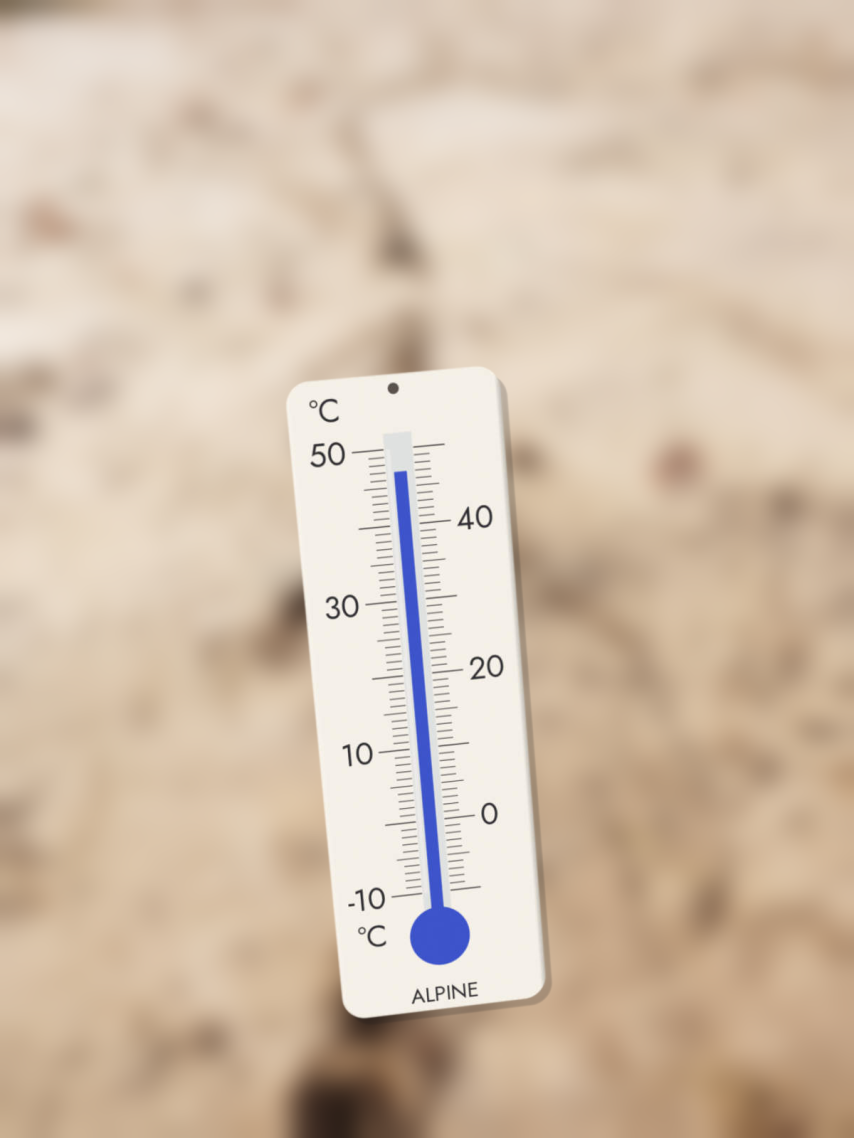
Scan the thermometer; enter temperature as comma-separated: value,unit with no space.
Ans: 47,°C
